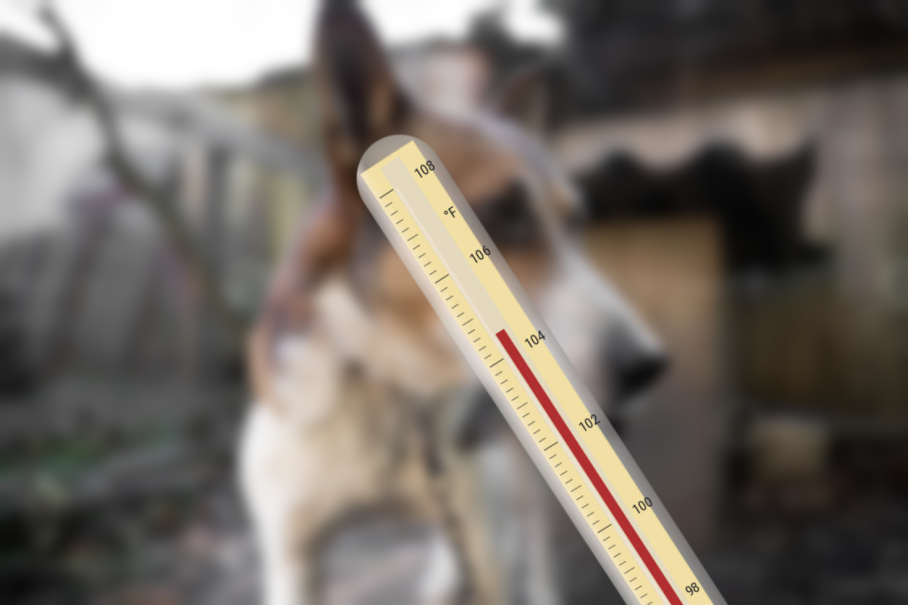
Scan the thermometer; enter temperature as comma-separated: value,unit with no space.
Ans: 104.5,°F
